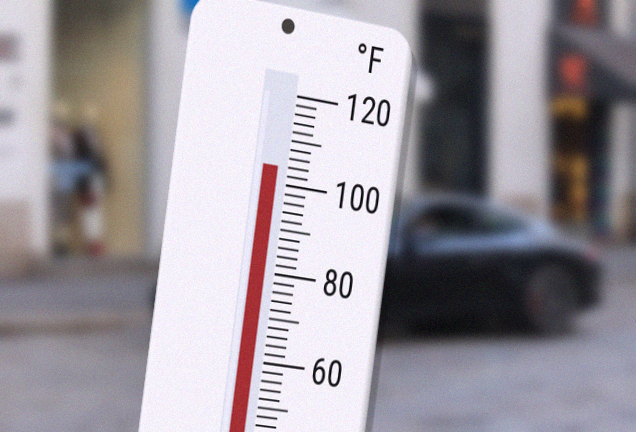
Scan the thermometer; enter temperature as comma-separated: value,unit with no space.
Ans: 104,°F
